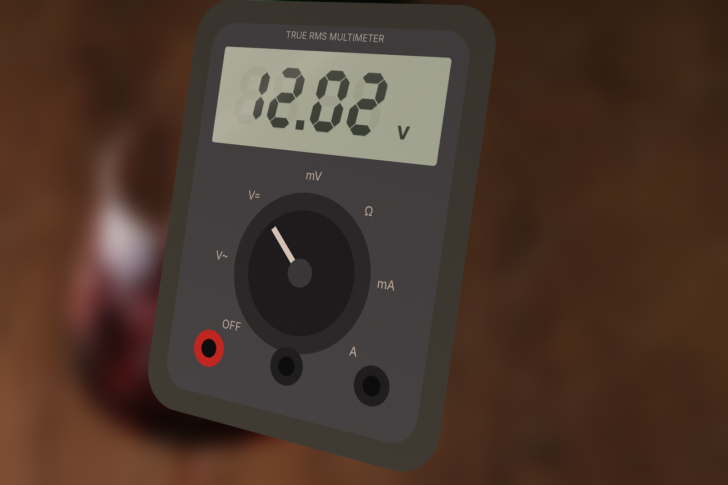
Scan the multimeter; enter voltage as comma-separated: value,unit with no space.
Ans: 12.02,V
